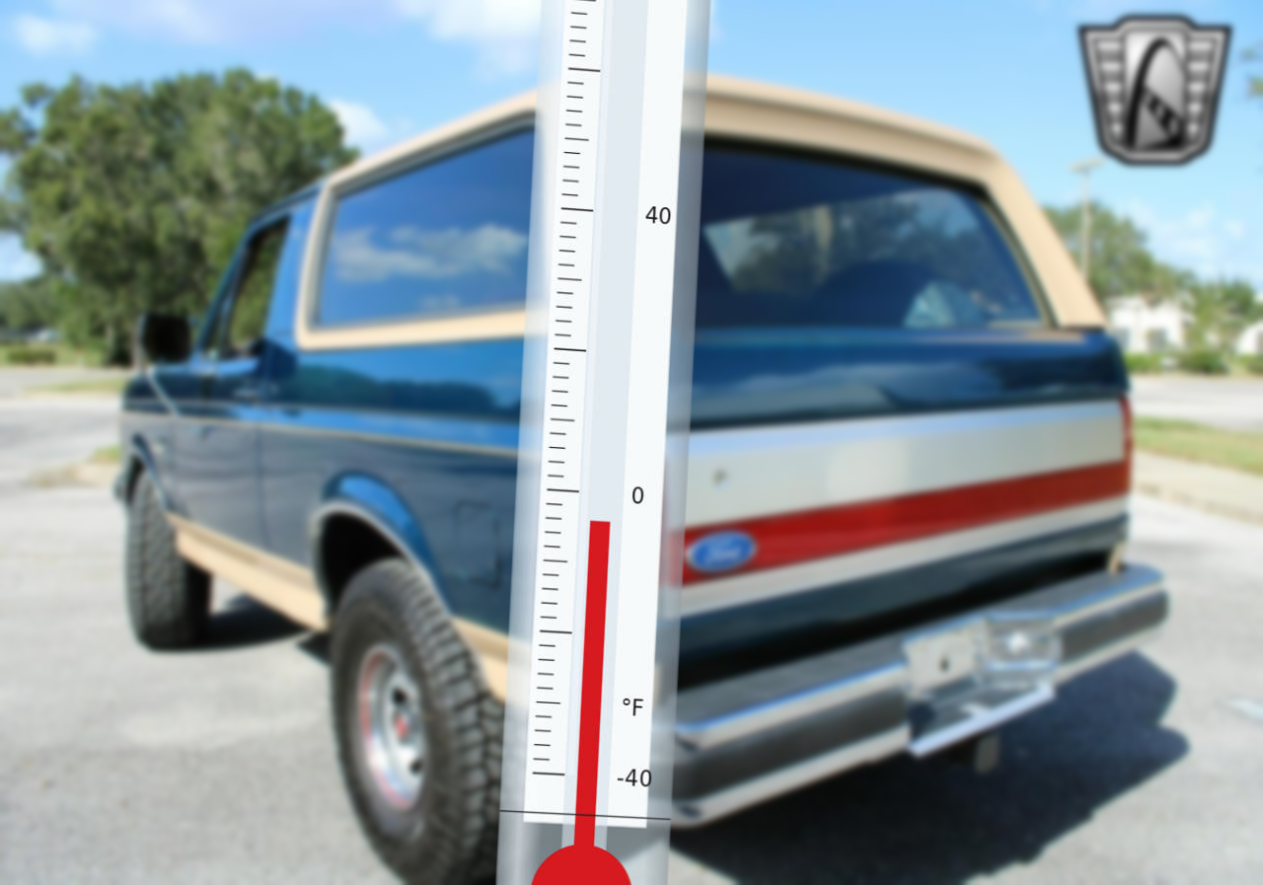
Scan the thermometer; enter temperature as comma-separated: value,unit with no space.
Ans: -4,°F
